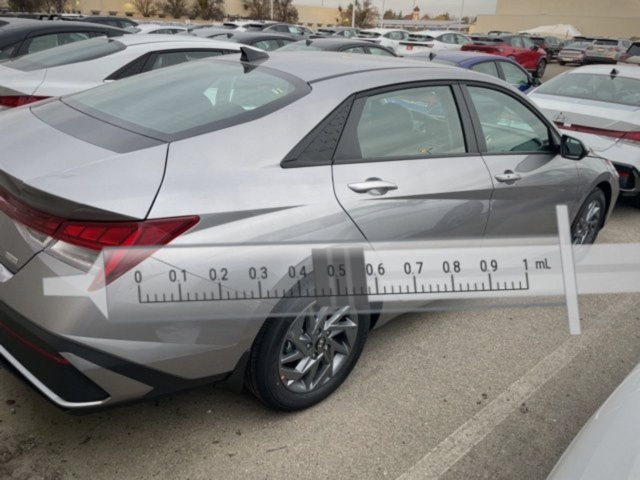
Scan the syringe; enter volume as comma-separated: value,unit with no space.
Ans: 0.44,mL
